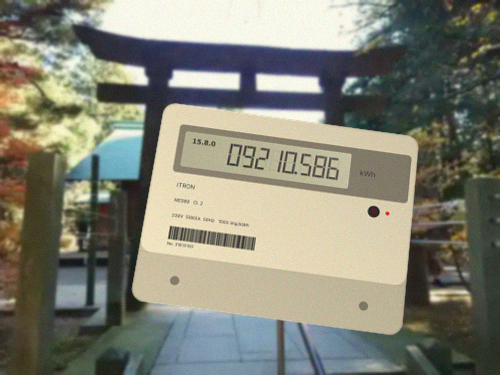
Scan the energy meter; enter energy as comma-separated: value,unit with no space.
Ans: 9210.586,kWh
